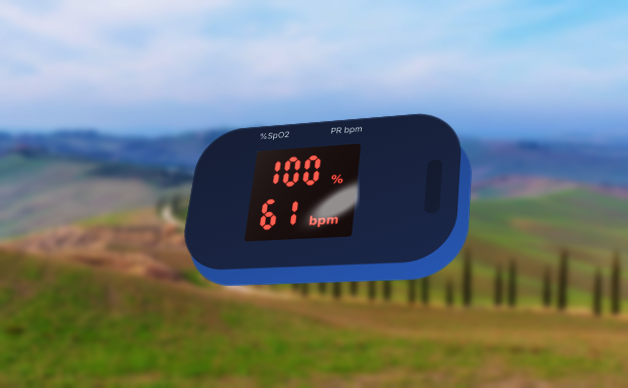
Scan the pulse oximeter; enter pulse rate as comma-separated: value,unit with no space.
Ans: 61,bpm
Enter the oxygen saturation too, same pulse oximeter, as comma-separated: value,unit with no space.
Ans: 100,%
